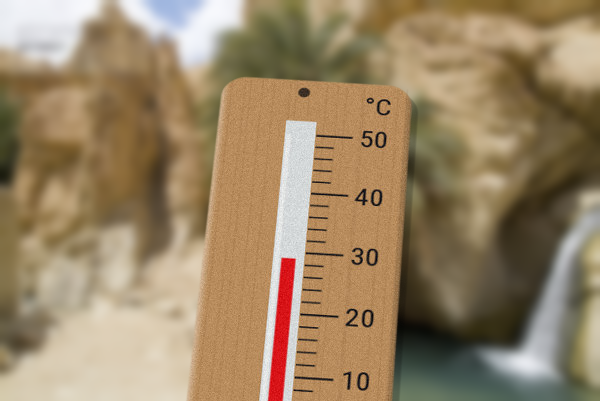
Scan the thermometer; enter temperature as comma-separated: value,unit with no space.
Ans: 29,°C
